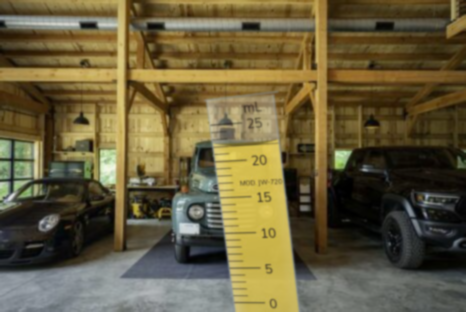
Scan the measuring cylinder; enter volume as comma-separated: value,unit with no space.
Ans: 22,mL
